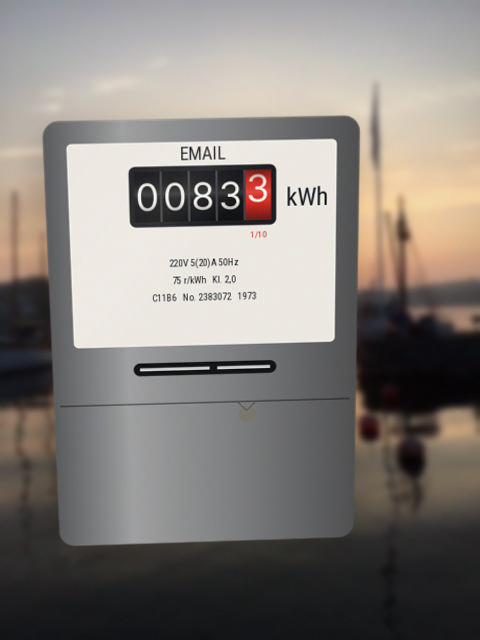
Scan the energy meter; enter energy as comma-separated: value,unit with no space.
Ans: 83.3,kWh
